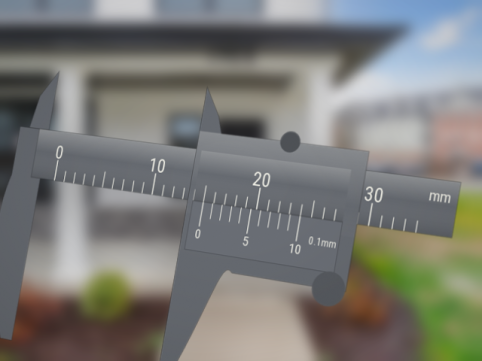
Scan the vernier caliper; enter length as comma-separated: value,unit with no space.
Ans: 15.0,mm
